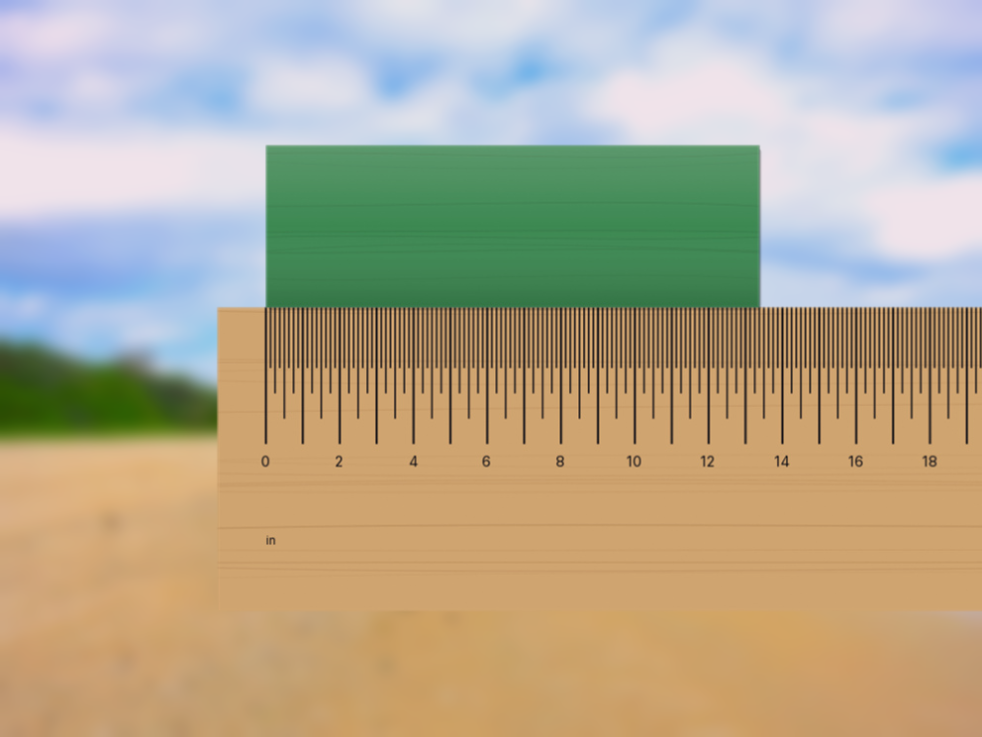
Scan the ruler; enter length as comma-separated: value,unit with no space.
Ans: 13.375,in
